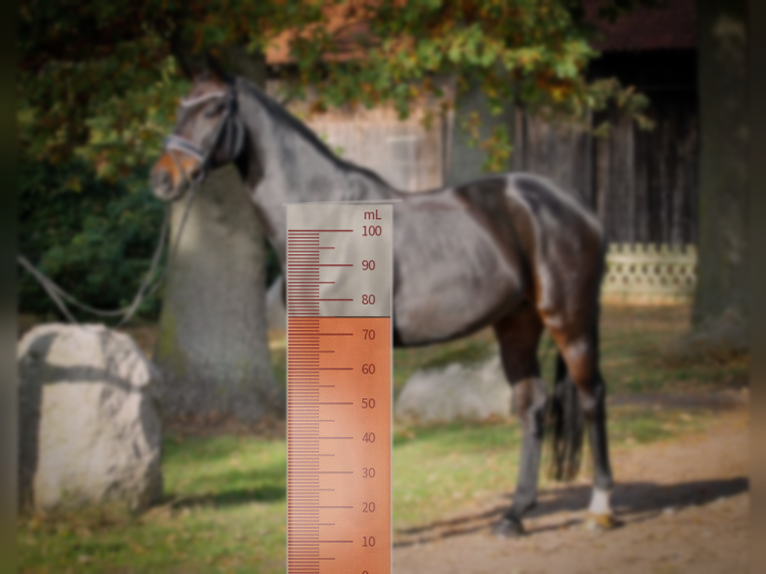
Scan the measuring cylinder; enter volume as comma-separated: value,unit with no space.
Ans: 75,mL
